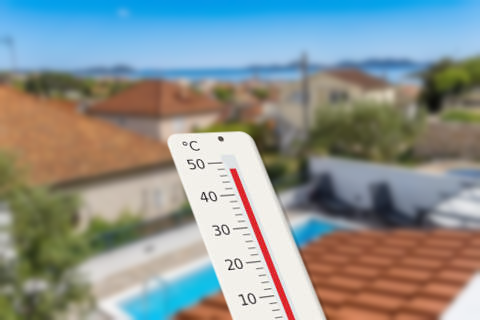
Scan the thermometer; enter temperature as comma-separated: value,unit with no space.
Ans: 48,°C
